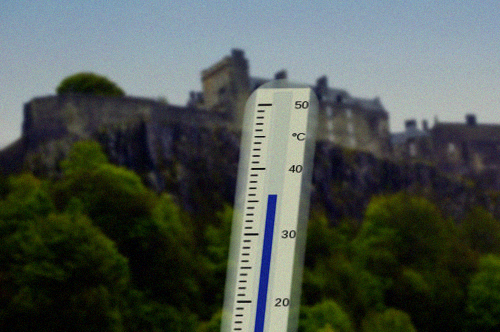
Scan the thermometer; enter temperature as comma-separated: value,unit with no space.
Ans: 36,°C
